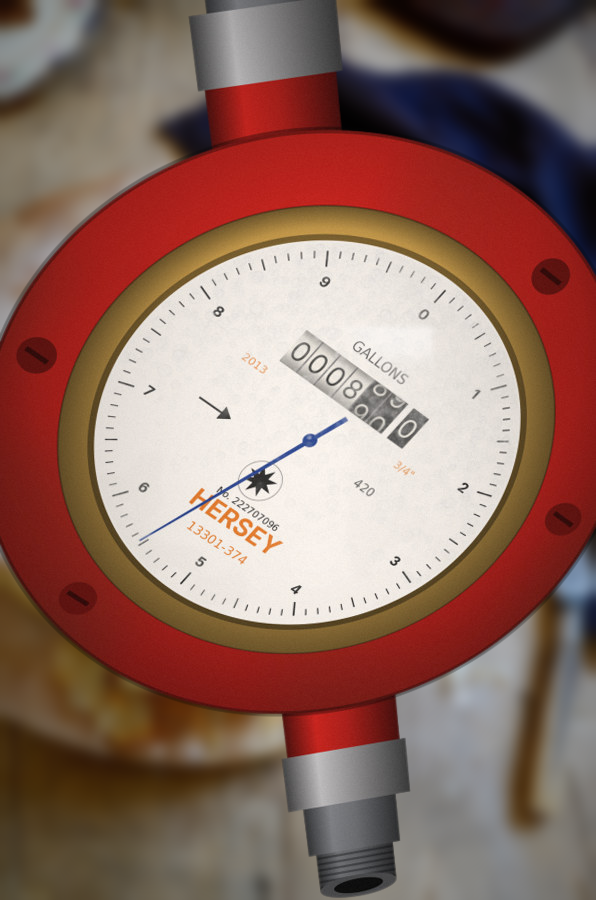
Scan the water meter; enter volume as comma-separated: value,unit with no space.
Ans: 8895.5,gal
